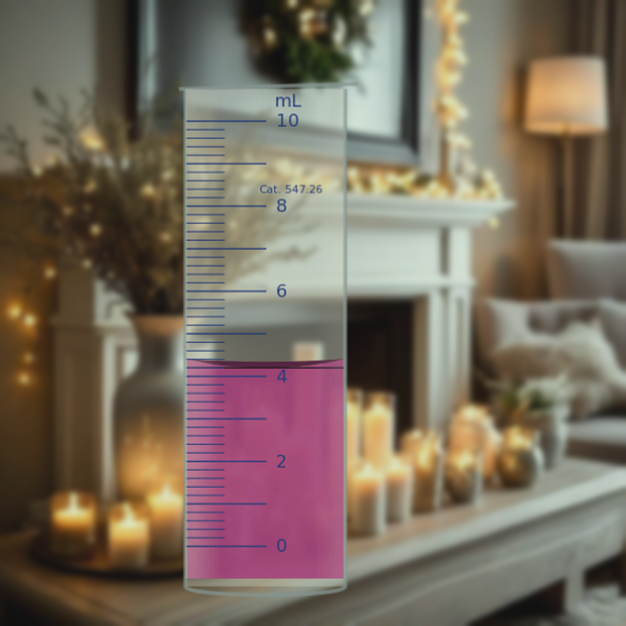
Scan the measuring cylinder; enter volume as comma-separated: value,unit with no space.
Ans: 4.2,mL
